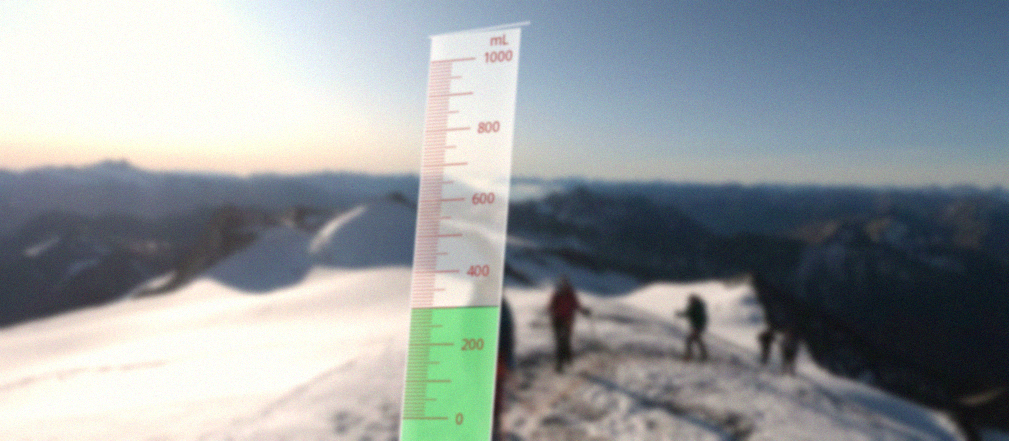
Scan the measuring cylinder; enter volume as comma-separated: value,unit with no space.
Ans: 300,mL
